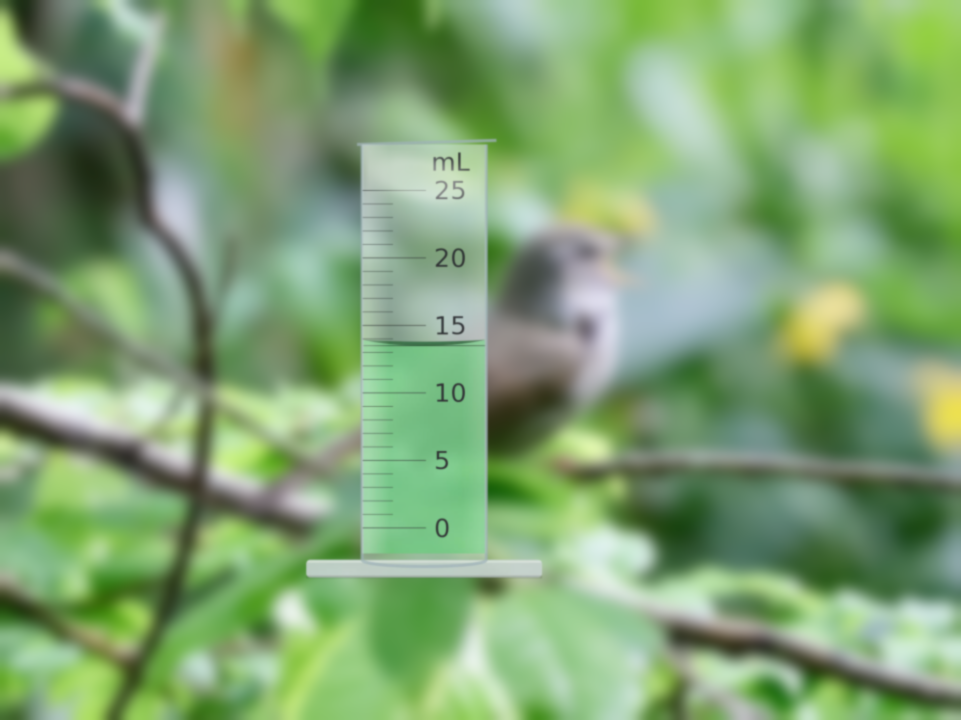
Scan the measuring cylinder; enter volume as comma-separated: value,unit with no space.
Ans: 13.5,mL
